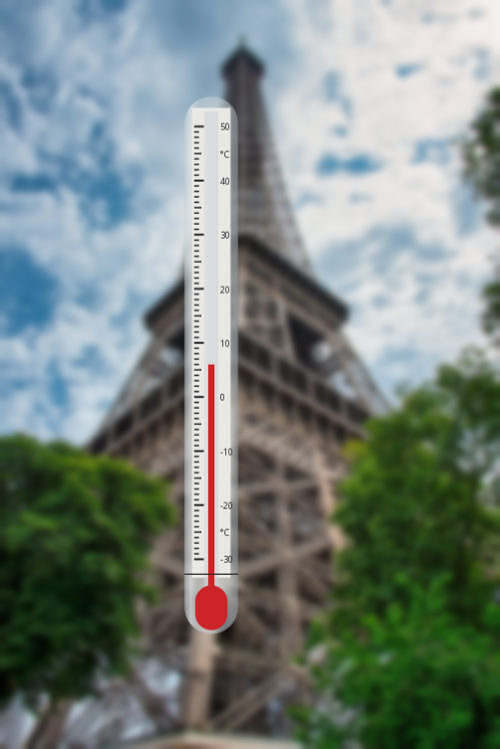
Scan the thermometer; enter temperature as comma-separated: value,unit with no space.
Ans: 6,°C
